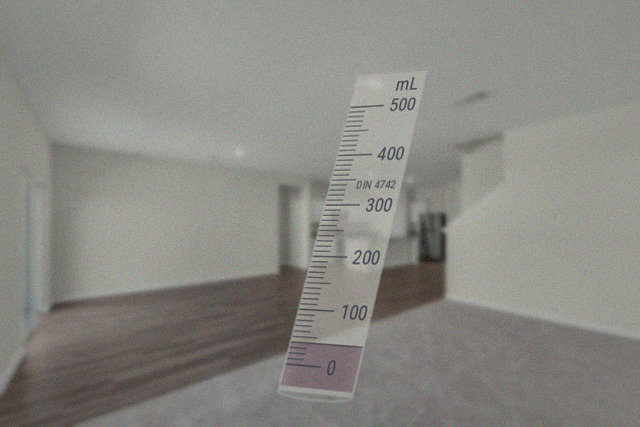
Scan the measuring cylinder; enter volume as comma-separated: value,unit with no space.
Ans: 40,mL
